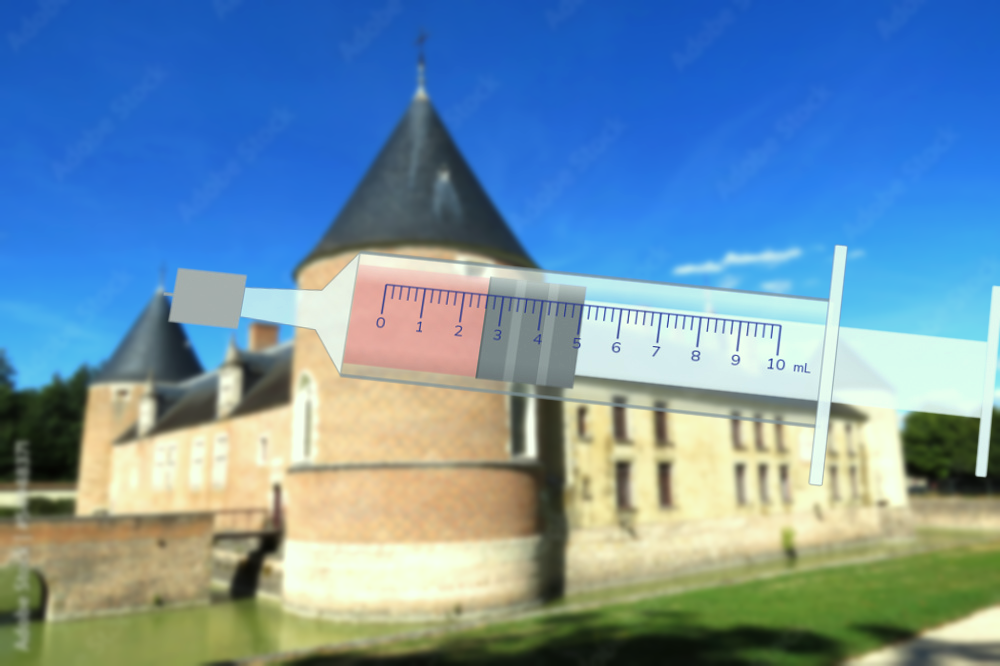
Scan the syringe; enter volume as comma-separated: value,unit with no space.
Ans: 2.6,mL
